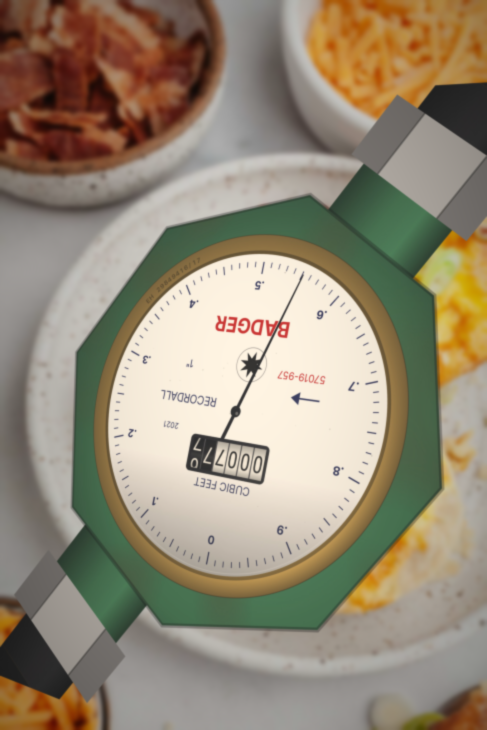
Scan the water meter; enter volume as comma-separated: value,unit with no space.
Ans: 776.55,ft³
